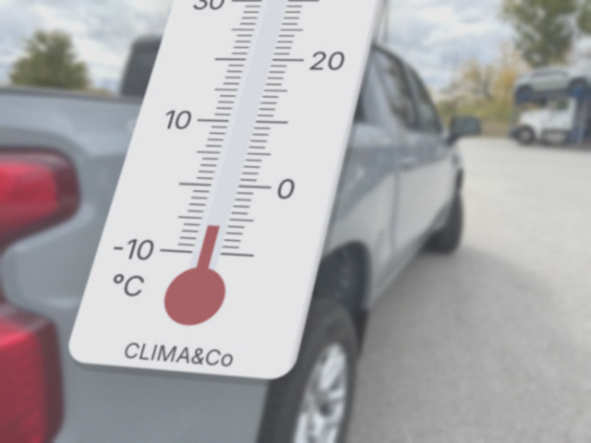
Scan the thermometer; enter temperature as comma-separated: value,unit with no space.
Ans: -6,°C
